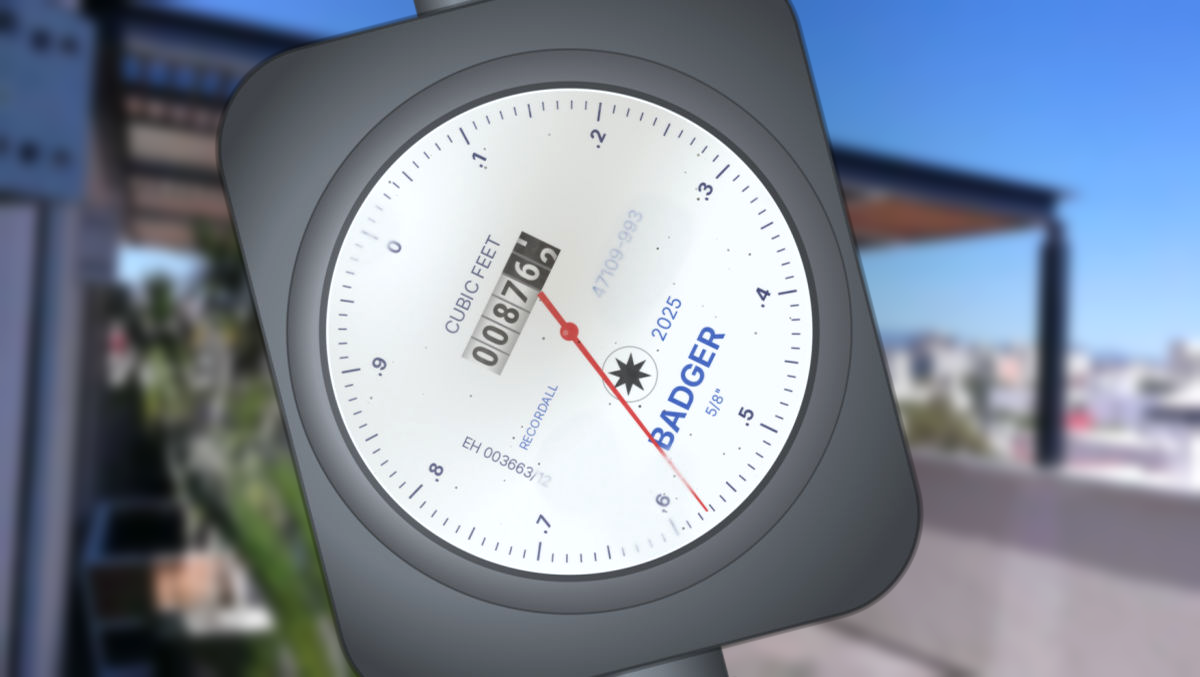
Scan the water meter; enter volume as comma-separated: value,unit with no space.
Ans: 8761.57,ft³
